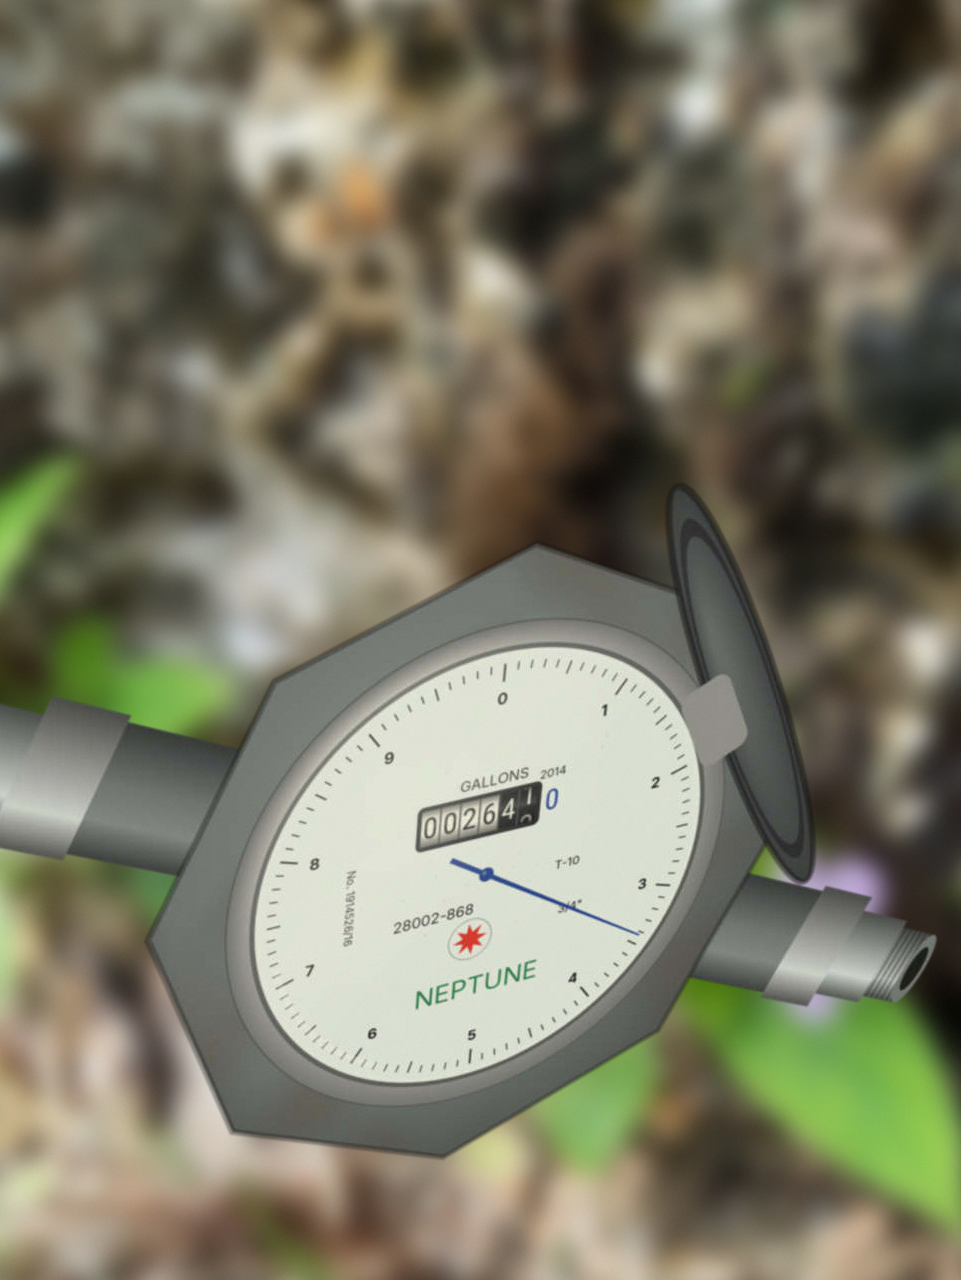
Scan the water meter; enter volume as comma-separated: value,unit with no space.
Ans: 26413.4,gal
